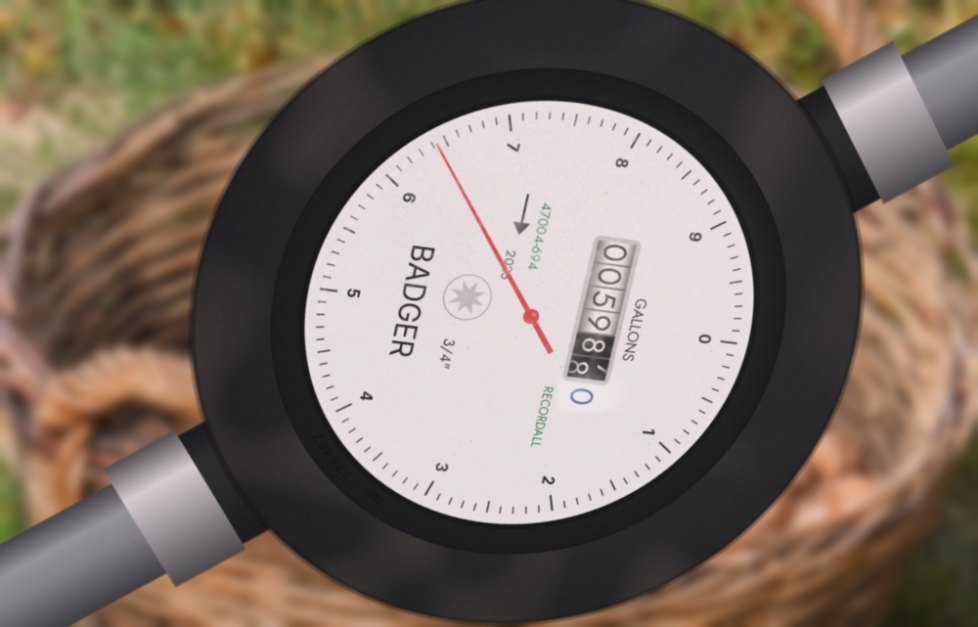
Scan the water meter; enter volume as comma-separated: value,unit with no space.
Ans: 59876.4,gal
